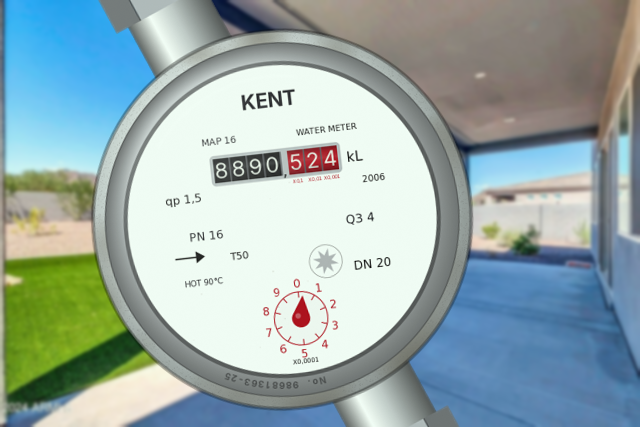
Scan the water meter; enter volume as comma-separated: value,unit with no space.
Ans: 8890.5240,kL
